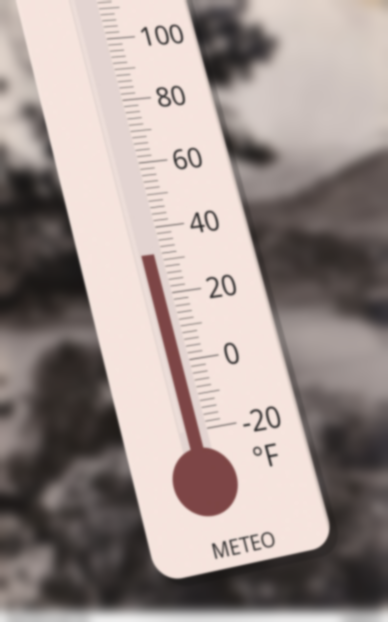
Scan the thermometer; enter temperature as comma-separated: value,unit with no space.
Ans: 32,°F
